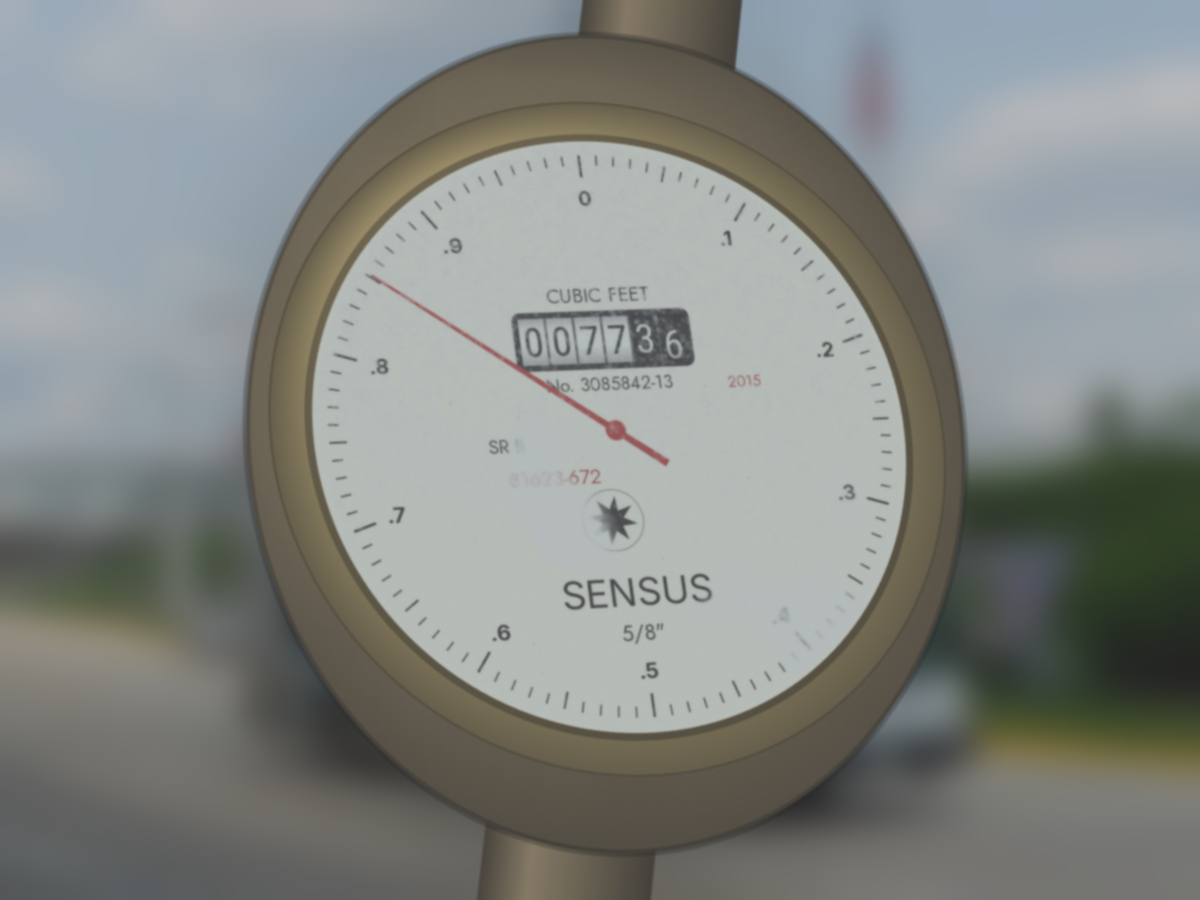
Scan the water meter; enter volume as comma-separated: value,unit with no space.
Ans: 7735.85,ft³
